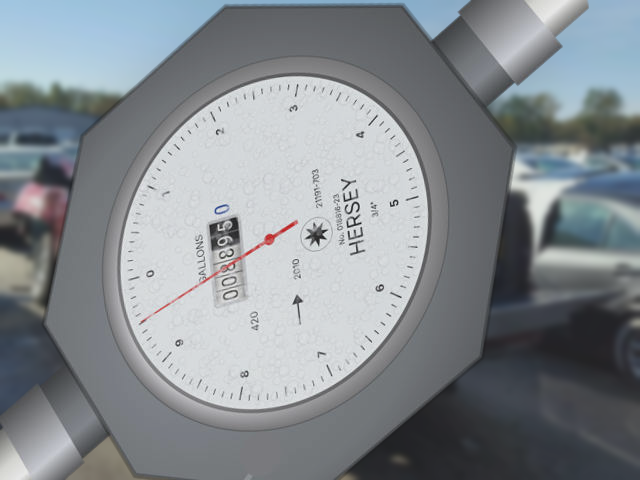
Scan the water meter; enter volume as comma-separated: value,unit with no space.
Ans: 88949.5,gal
